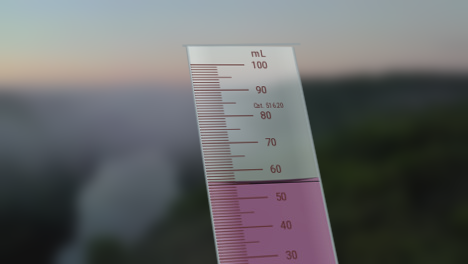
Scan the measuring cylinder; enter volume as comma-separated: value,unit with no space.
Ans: 55,mL
